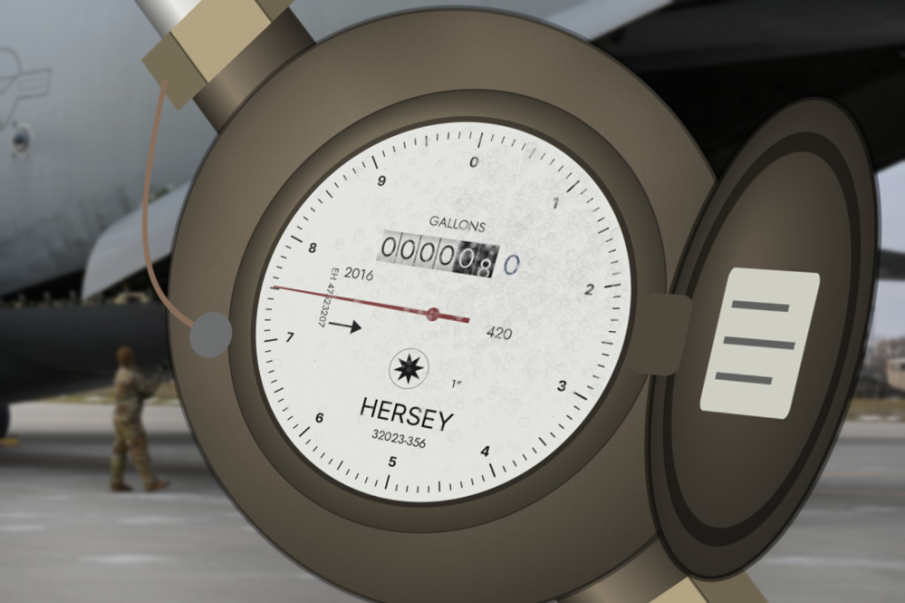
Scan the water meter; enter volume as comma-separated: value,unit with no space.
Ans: 77.5,gal
